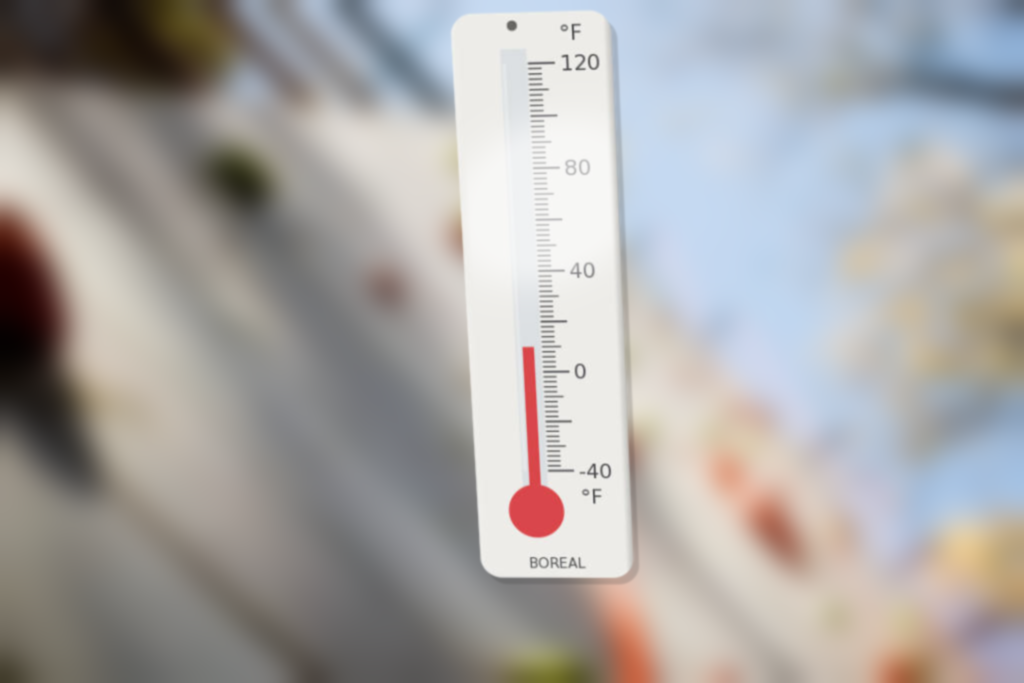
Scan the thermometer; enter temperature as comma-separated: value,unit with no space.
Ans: 10,°F
